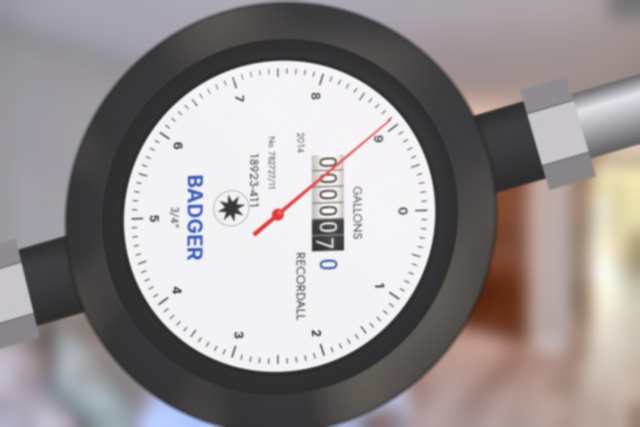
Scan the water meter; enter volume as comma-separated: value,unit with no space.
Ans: 68.9,gal
